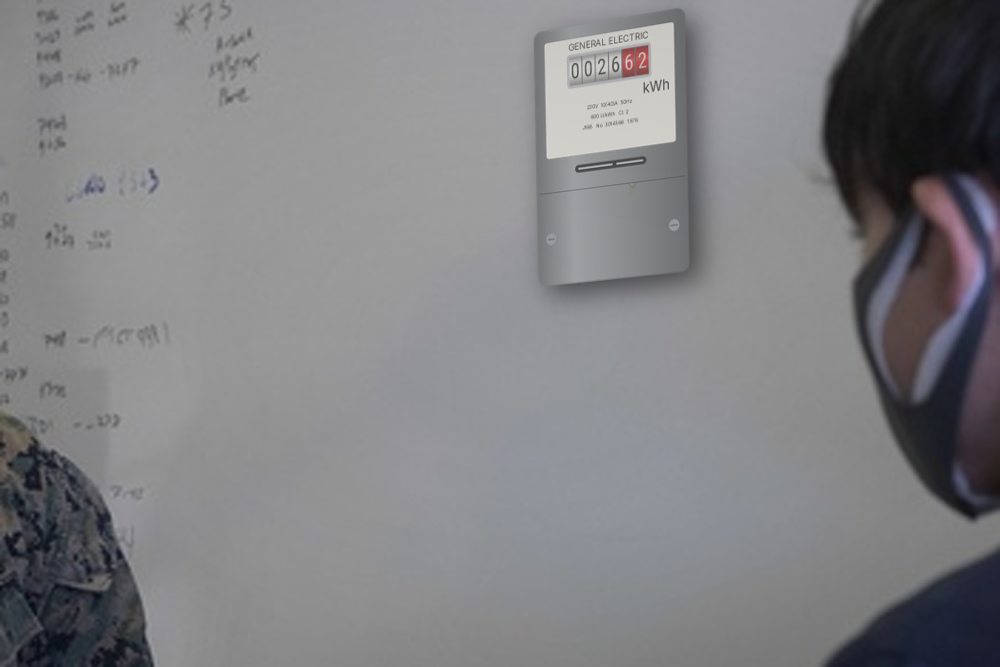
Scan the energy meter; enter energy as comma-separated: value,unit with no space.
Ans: 26.62,kWh
